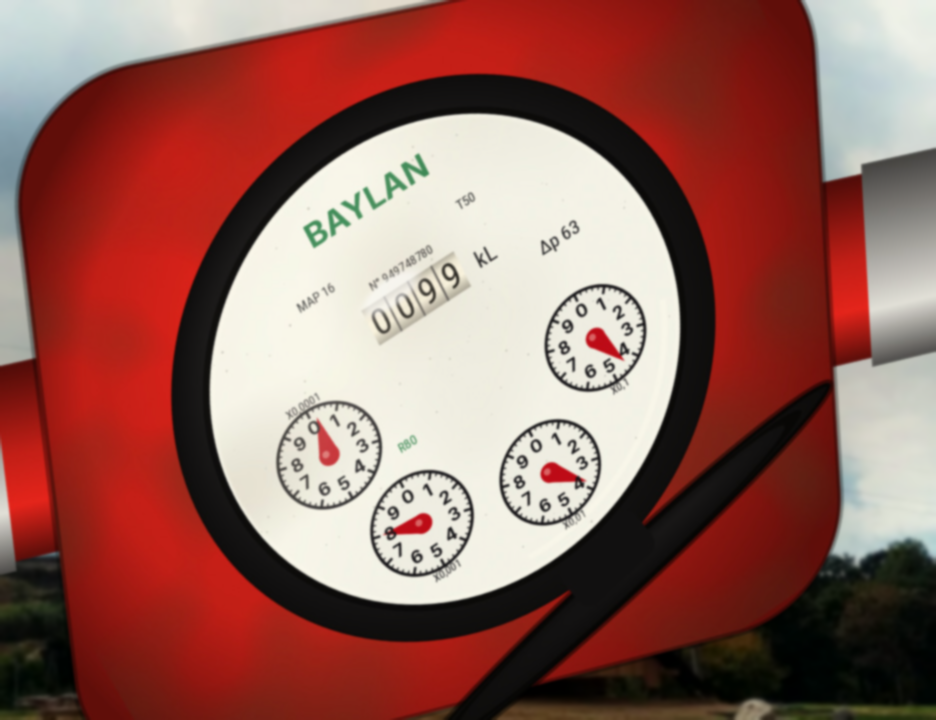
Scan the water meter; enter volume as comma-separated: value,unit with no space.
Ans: 99.4380,kL
